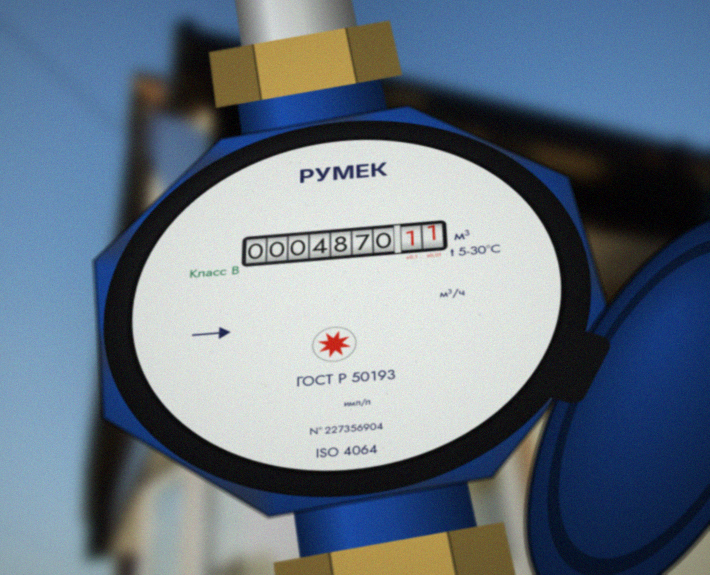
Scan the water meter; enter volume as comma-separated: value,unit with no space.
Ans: 4870.11,m³
